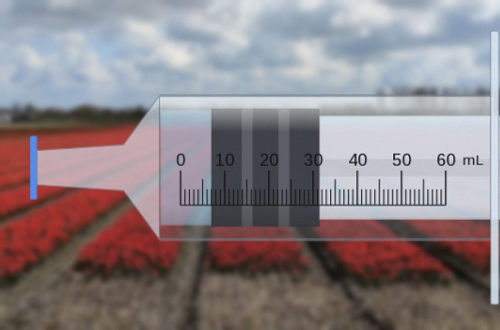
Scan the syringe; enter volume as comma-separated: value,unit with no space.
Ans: 7,mL
